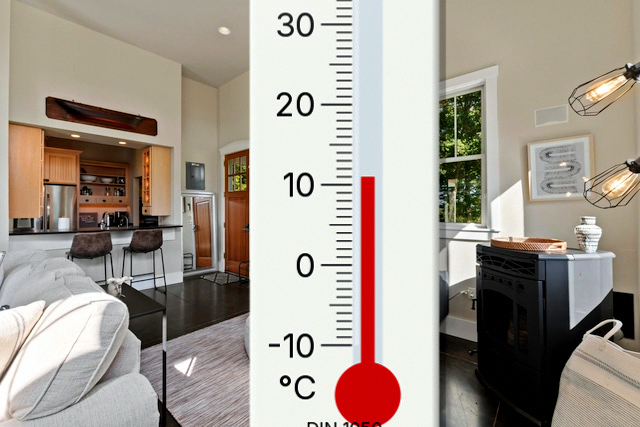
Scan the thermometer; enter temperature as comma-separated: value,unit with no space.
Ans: 11,°C
